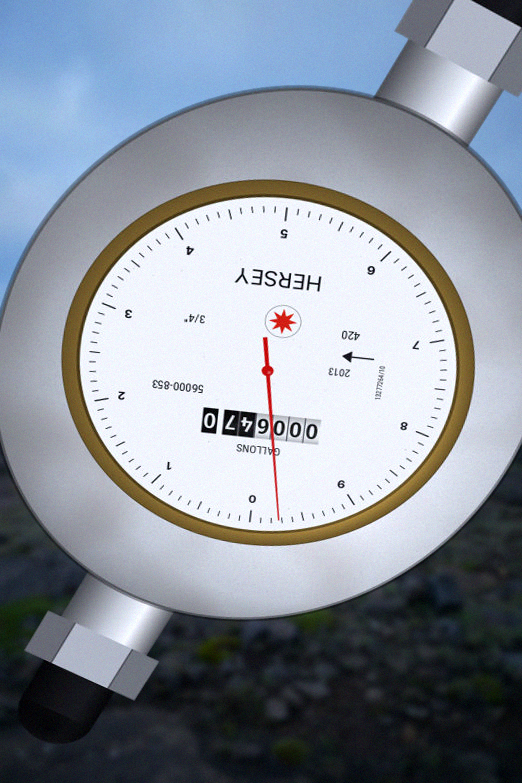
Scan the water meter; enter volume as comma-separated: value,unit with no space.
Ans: 6469.7,gal
